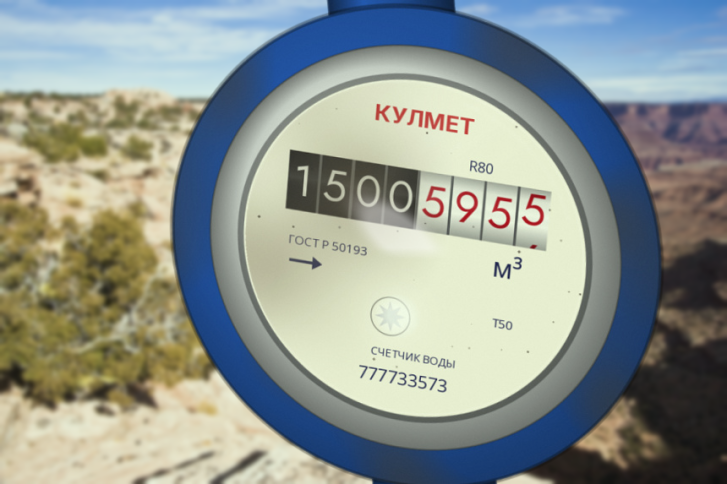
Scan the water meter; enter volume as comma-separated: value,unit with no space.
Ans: 1500.5955,m³
